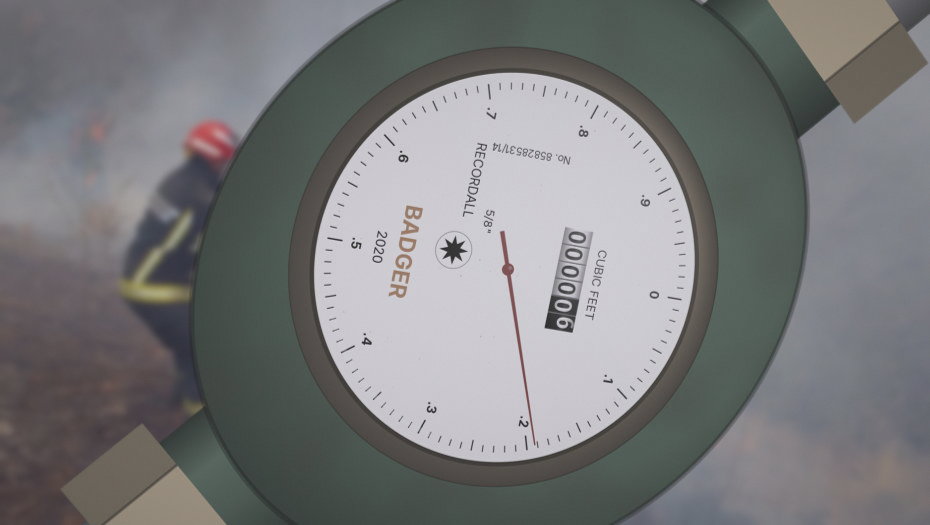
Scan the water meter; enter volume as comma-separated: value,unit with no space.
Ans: 6.19,ft³
